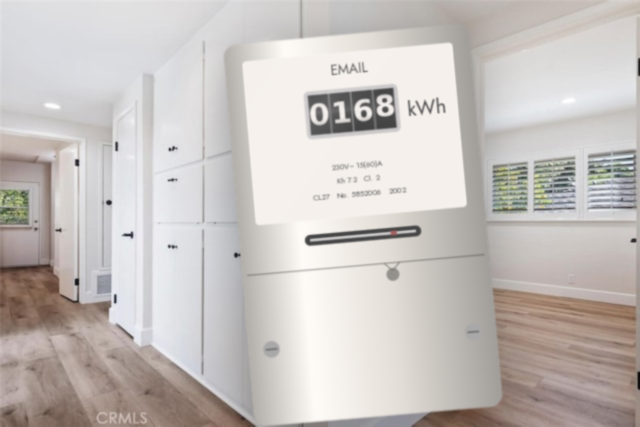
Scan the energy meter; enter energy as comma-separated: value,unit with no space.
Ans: 168,kWh
